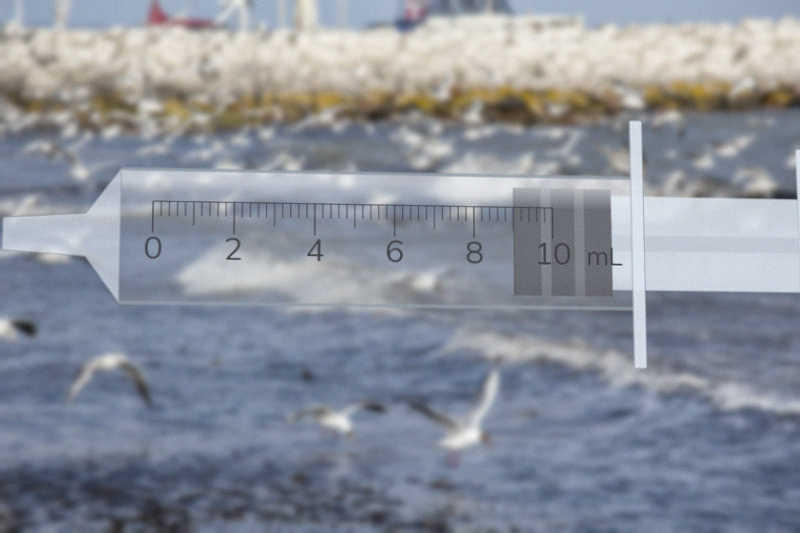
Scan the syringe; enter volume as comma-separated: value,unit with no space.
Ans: 9,mL
